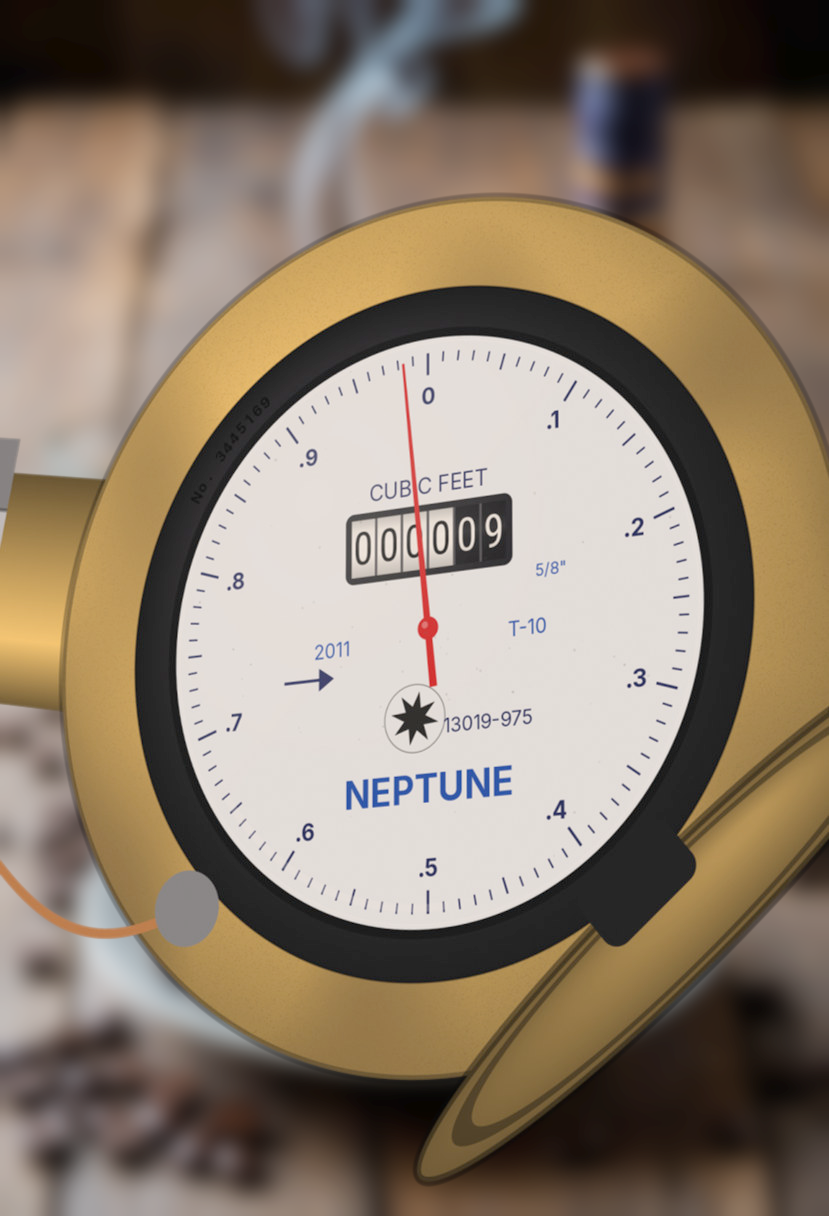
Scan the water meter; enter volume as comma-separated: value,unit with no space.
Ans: 8.98,ft³
